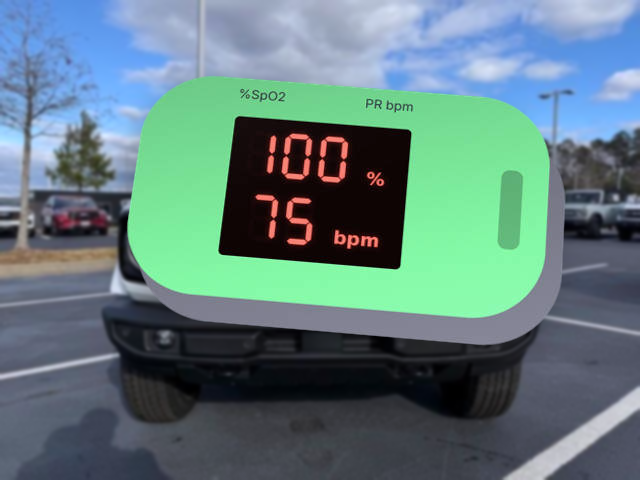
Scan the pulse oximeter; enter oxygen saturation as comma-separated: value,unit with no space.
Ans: 100,%
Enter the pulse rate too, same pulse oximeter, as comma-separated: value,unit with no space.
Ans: 75,bpm
